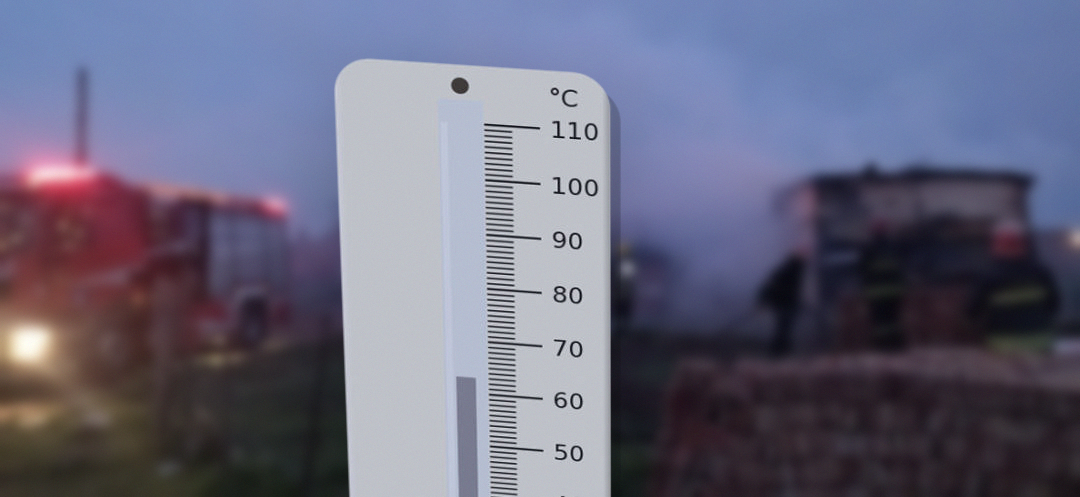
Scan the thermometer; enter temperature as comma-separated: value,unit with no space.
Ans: 63,°C
